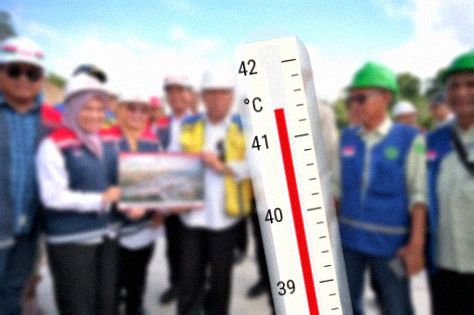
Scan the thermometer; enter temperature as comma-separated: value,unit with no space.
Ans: 41.4,°C
